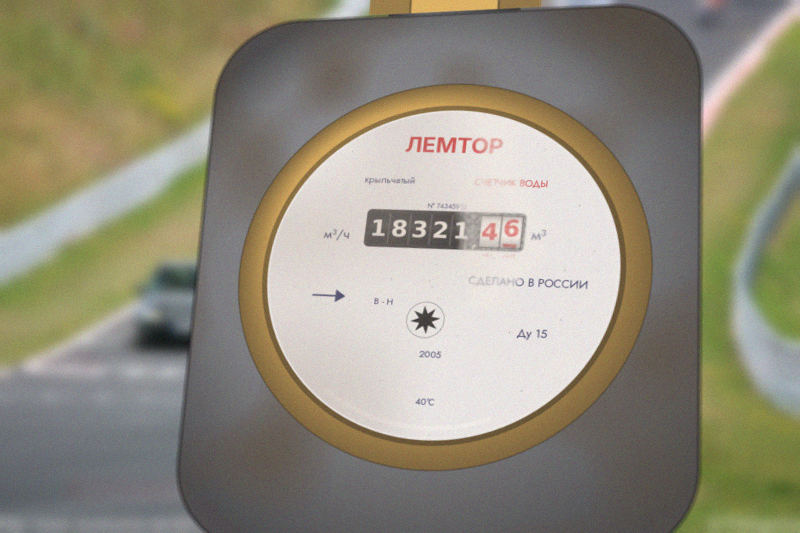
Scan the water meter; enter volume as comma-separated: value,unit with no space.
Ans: 18321.46,m³
